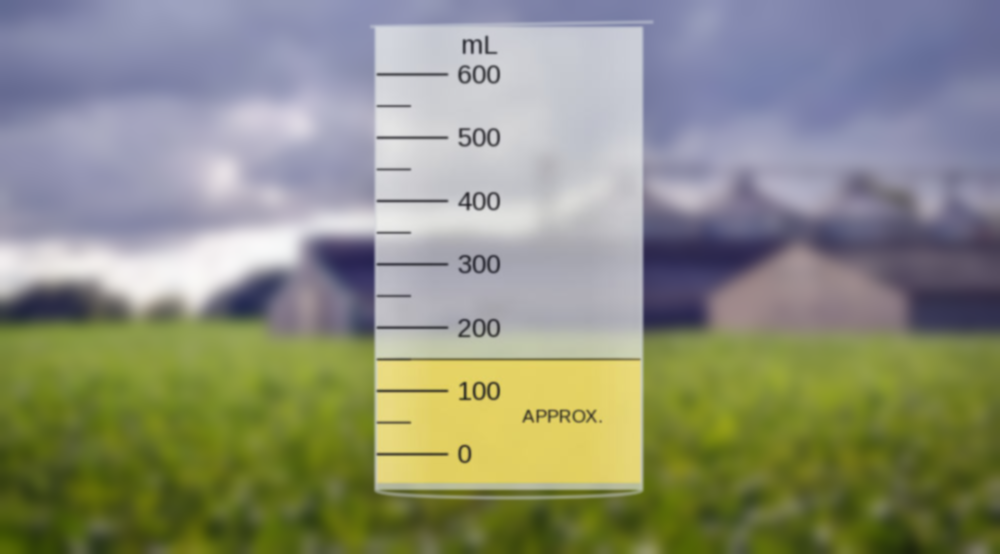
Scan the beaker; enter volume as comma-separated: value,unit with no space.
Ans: 150,mL
